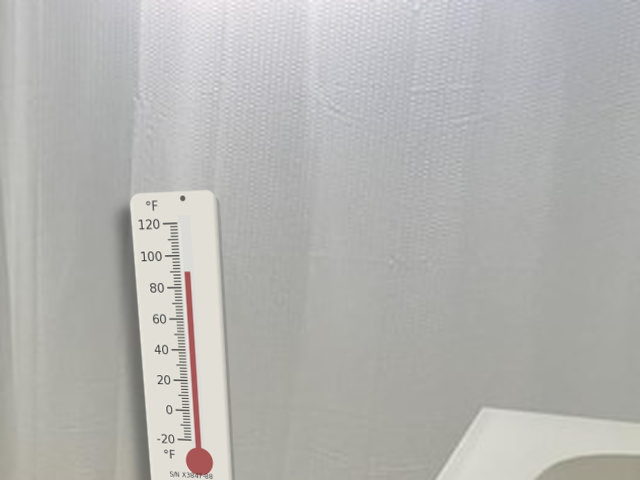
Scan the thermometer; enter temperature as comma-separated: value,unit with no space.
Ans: 90,°F
